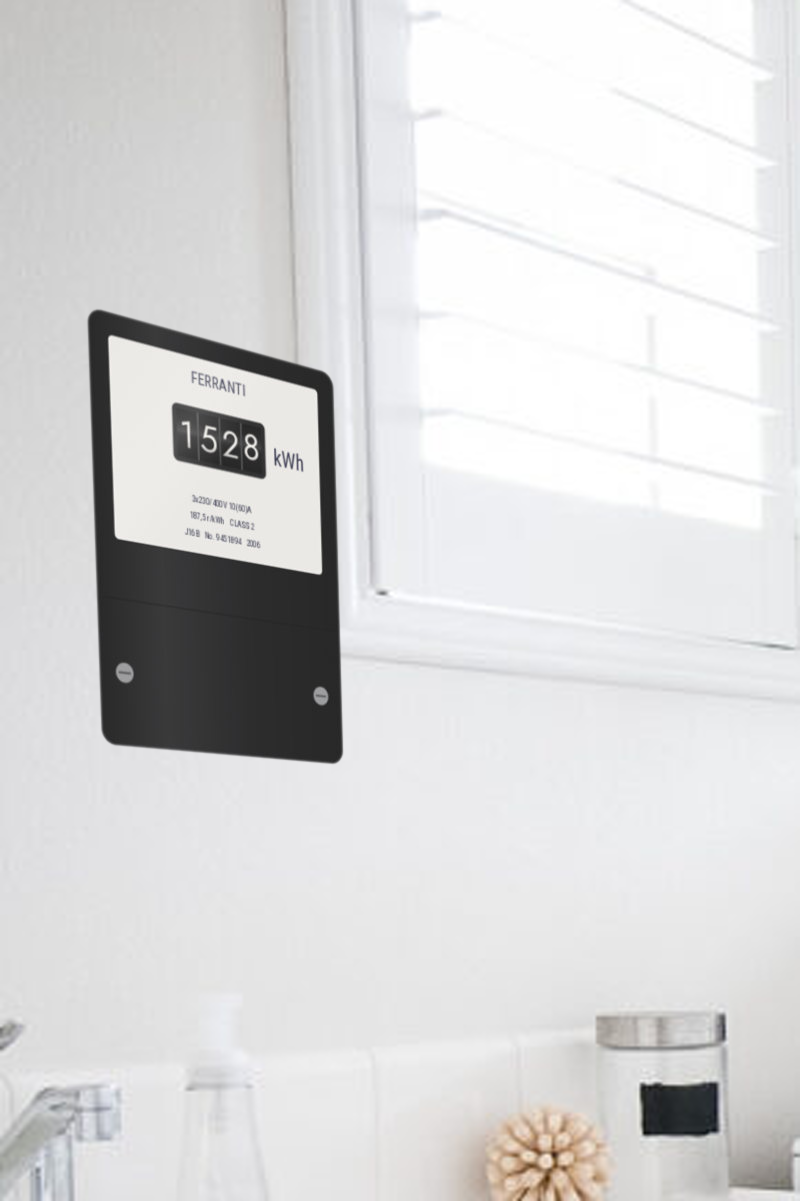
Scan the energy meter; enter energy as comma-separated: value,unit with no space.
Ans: 1528,kWh
